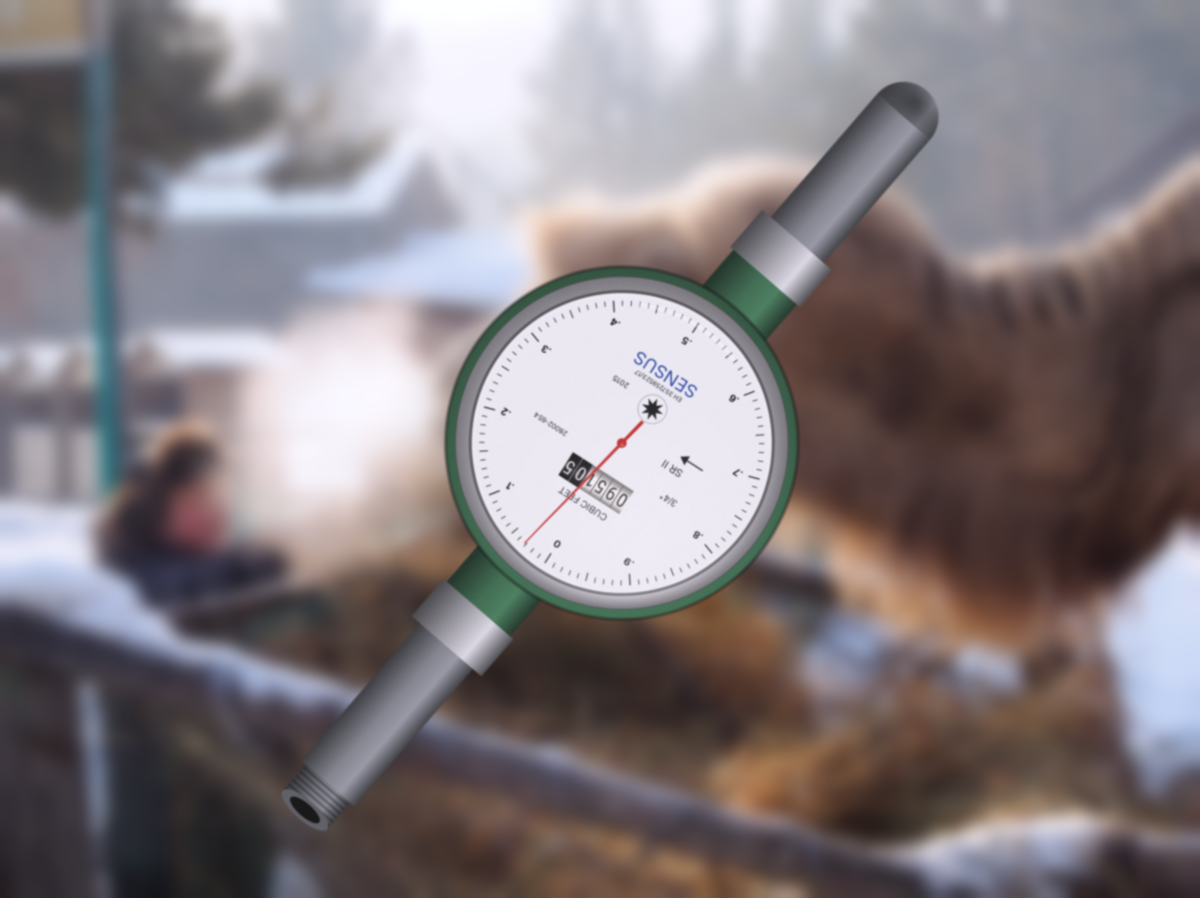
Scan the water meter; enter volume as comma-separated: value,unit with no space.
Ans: 95105.03,ft³
